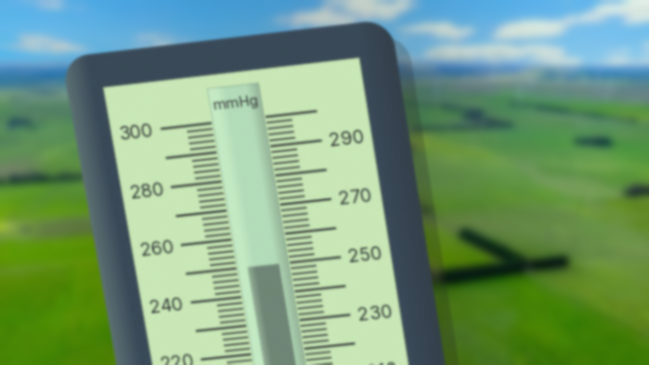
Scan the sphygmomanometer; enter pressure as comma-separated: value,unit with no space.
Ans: 250,mmHg
